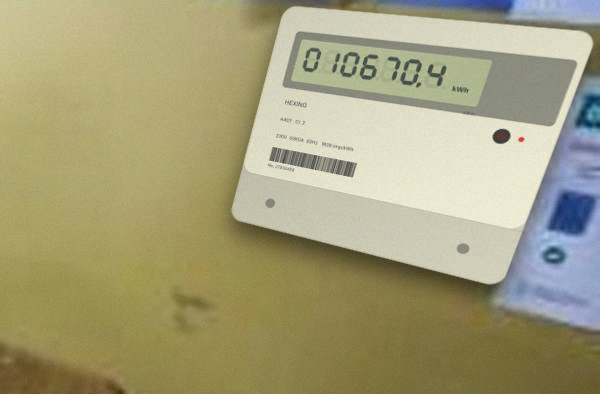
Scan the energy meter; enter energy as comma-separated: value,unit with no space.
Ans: 10670.4,kWh
